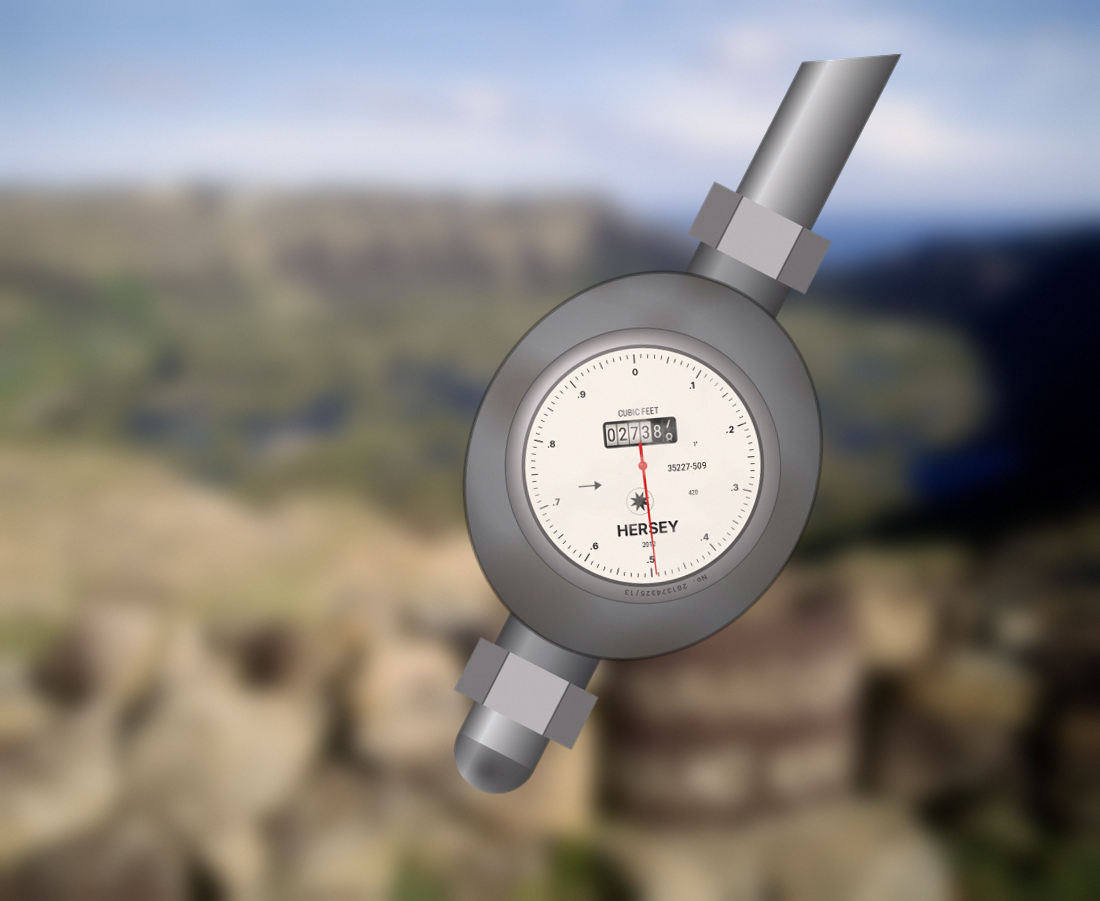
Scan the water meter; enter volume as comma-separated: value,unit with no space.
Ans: 27387.49,ft³
